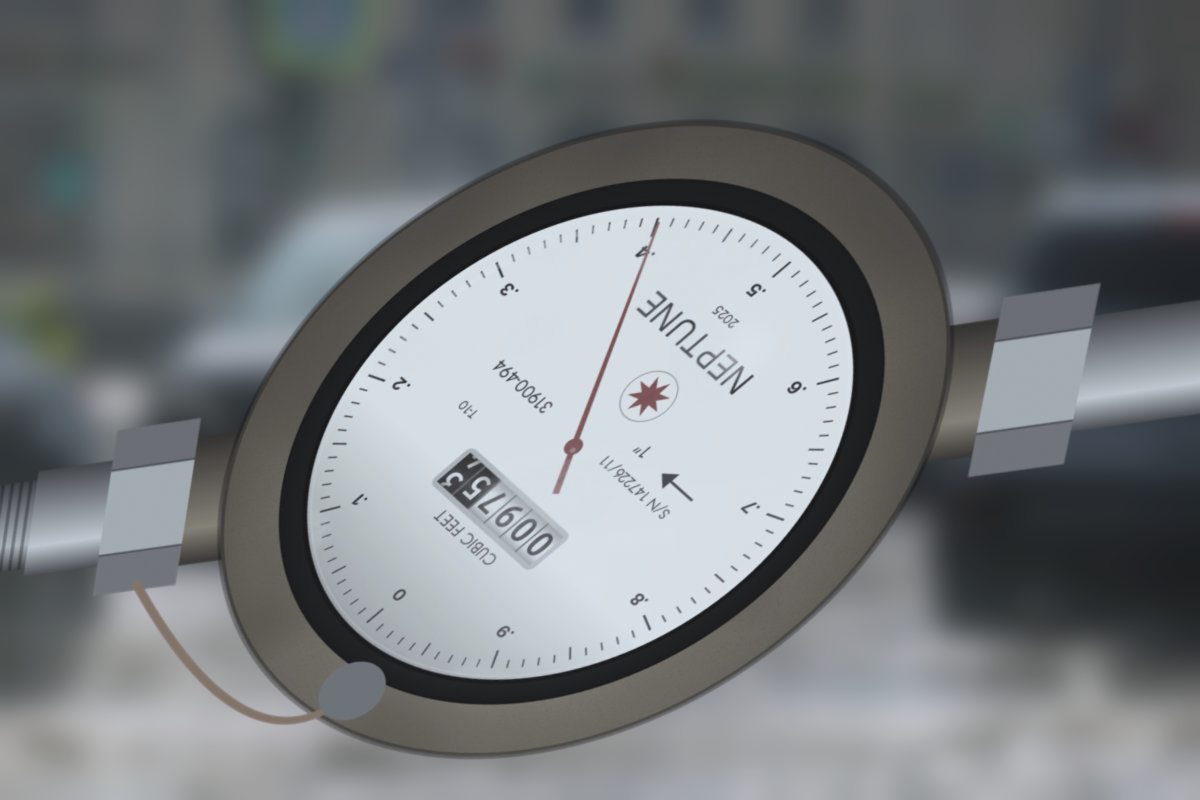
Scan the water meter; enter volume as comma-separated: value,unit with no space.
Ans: 9753.40,ft³
